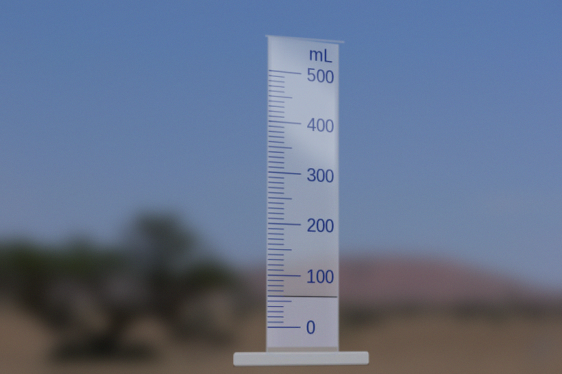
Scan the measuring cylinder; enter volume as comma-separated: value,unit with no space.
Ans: 60,mL
